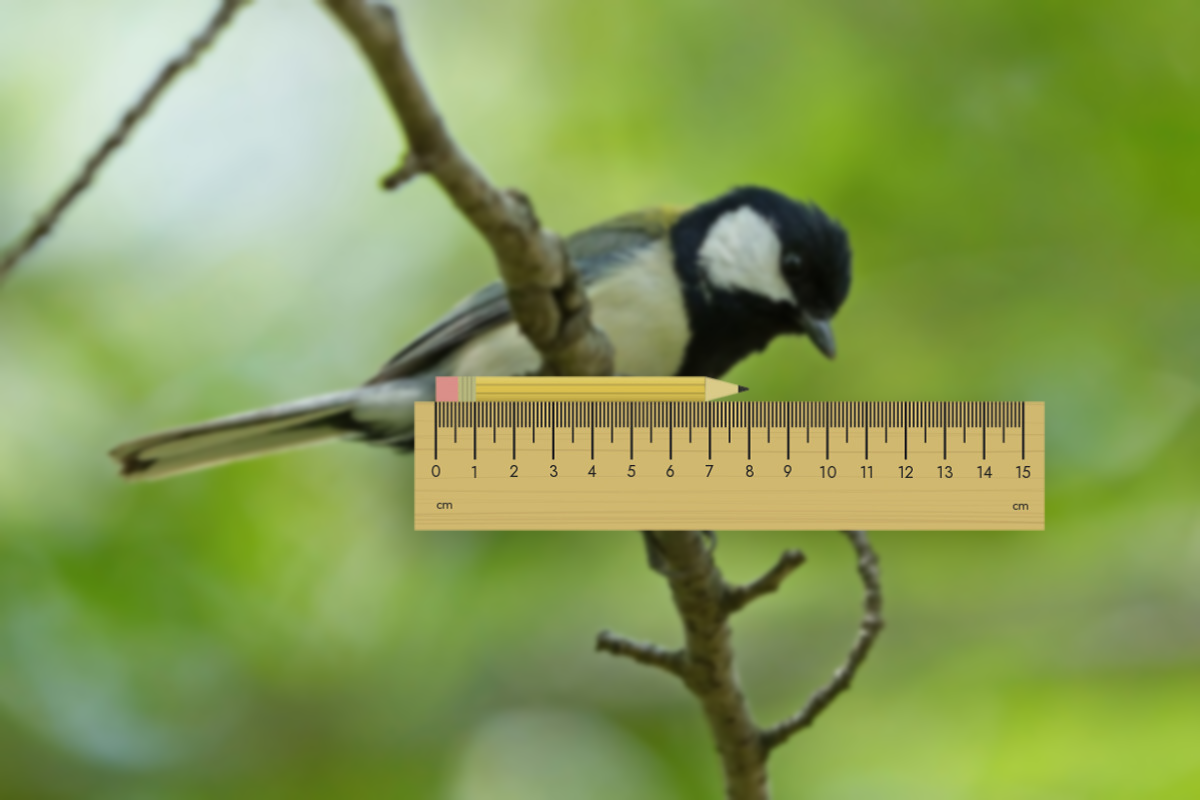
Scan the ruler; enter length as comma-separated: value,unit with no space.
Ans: 8,cm
